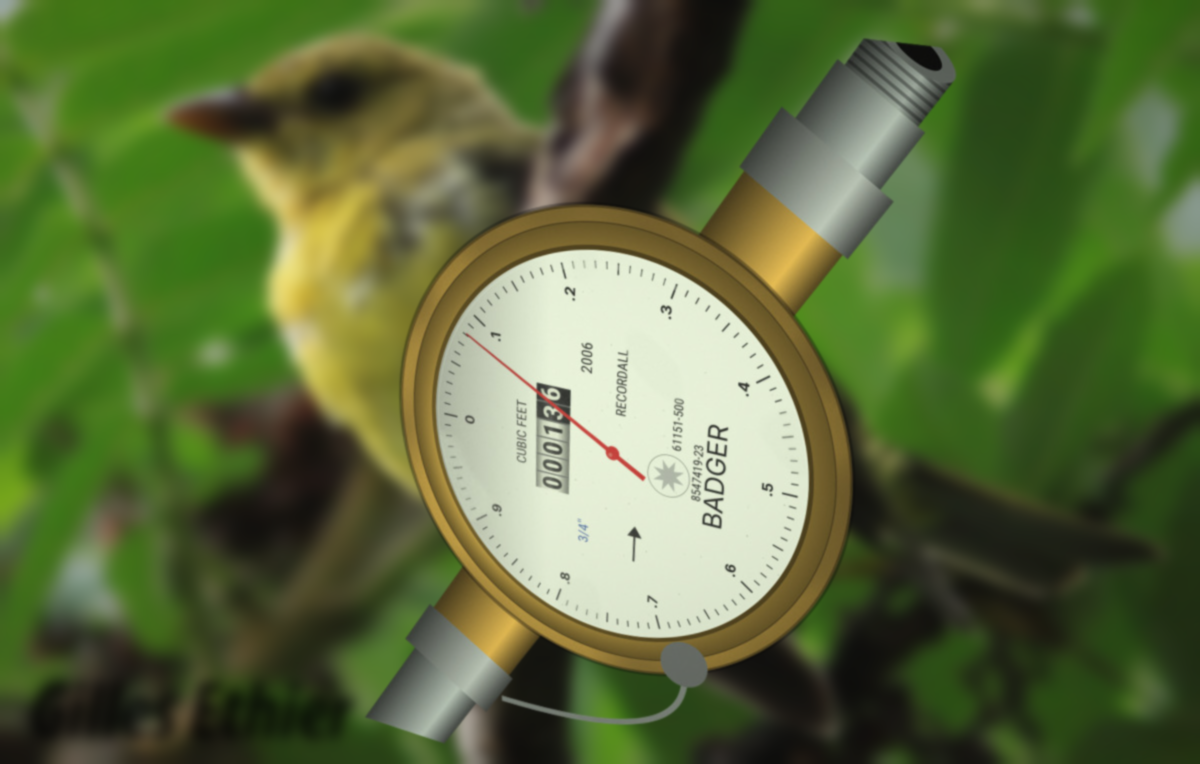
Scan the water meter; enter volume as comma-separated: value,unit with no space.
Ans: 136.08,ft³
